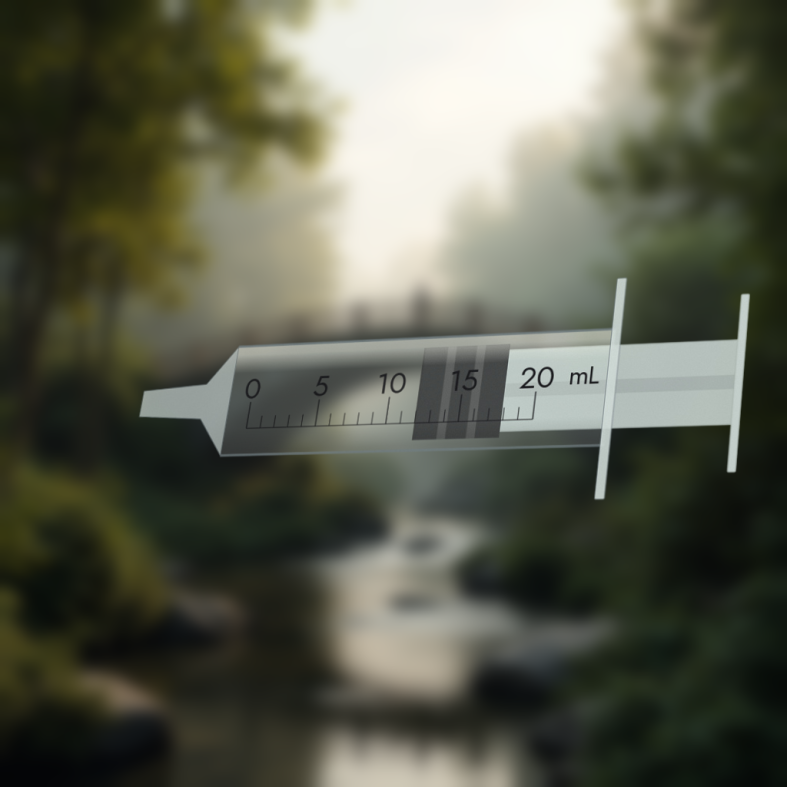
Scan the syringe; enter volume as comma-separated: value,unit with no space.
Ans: 12,mL
